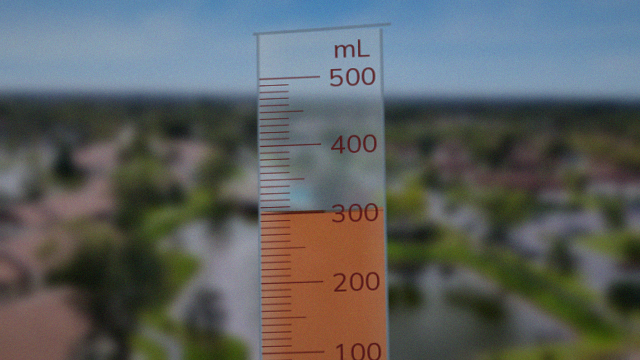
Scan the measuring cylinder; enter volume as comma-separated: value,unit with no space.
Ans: 300,mL
